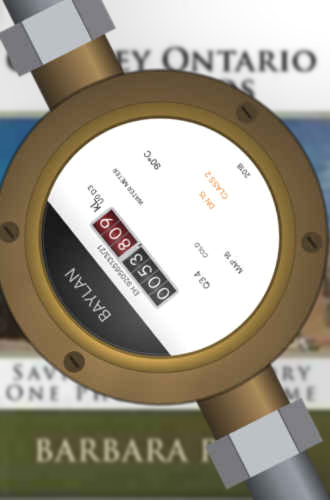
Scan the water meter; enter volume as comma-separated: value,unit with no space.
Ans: 53.809,kL
